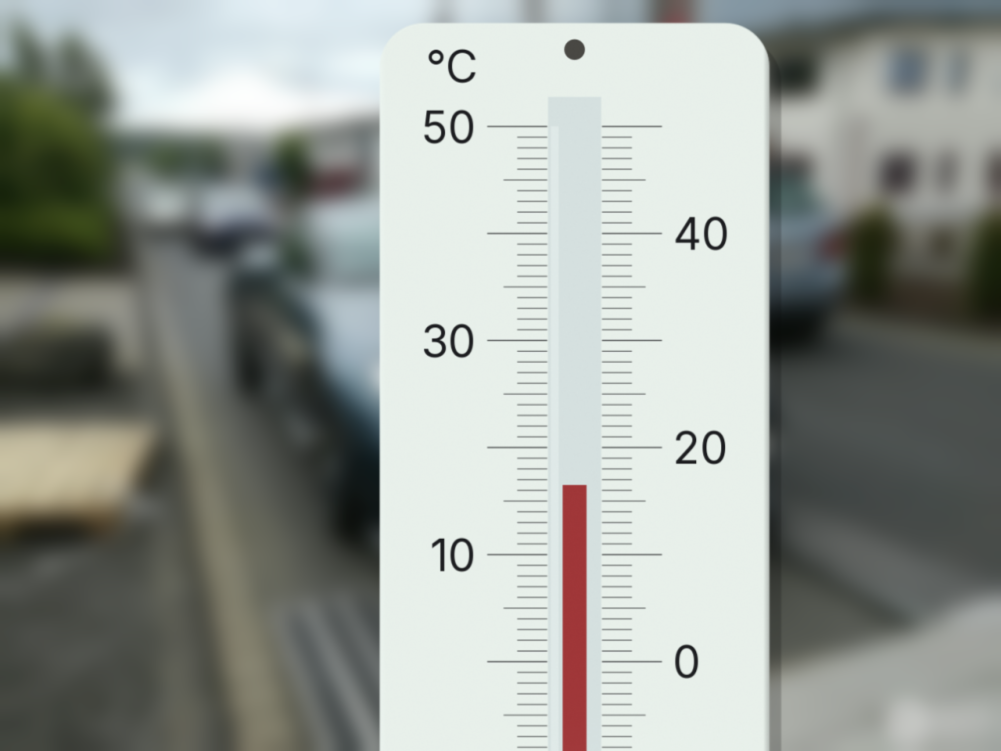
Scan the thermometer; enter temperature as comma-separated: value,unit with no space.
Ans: 16.5,°C
